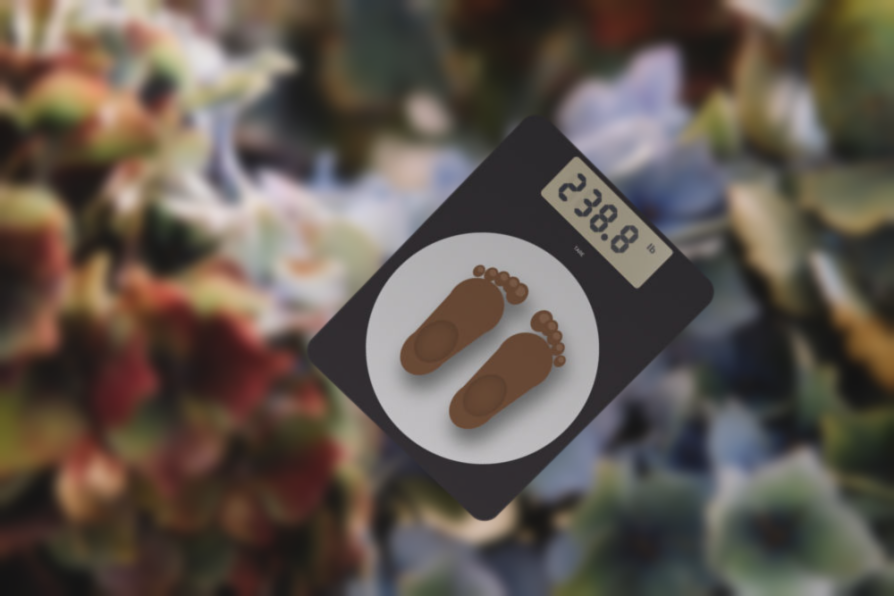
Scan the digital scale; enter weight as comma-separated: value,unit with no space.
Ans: 238.8,lb
